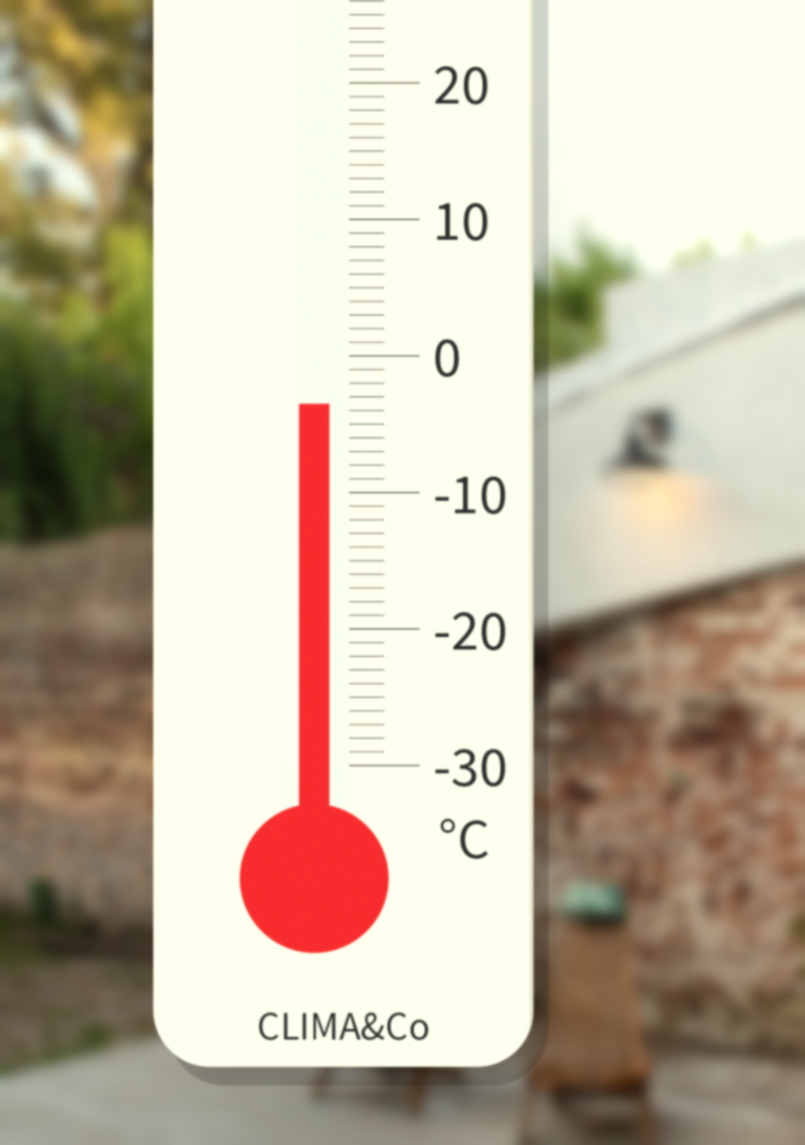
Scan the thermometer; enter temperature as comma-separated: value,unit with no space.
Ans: -3.5,°C
